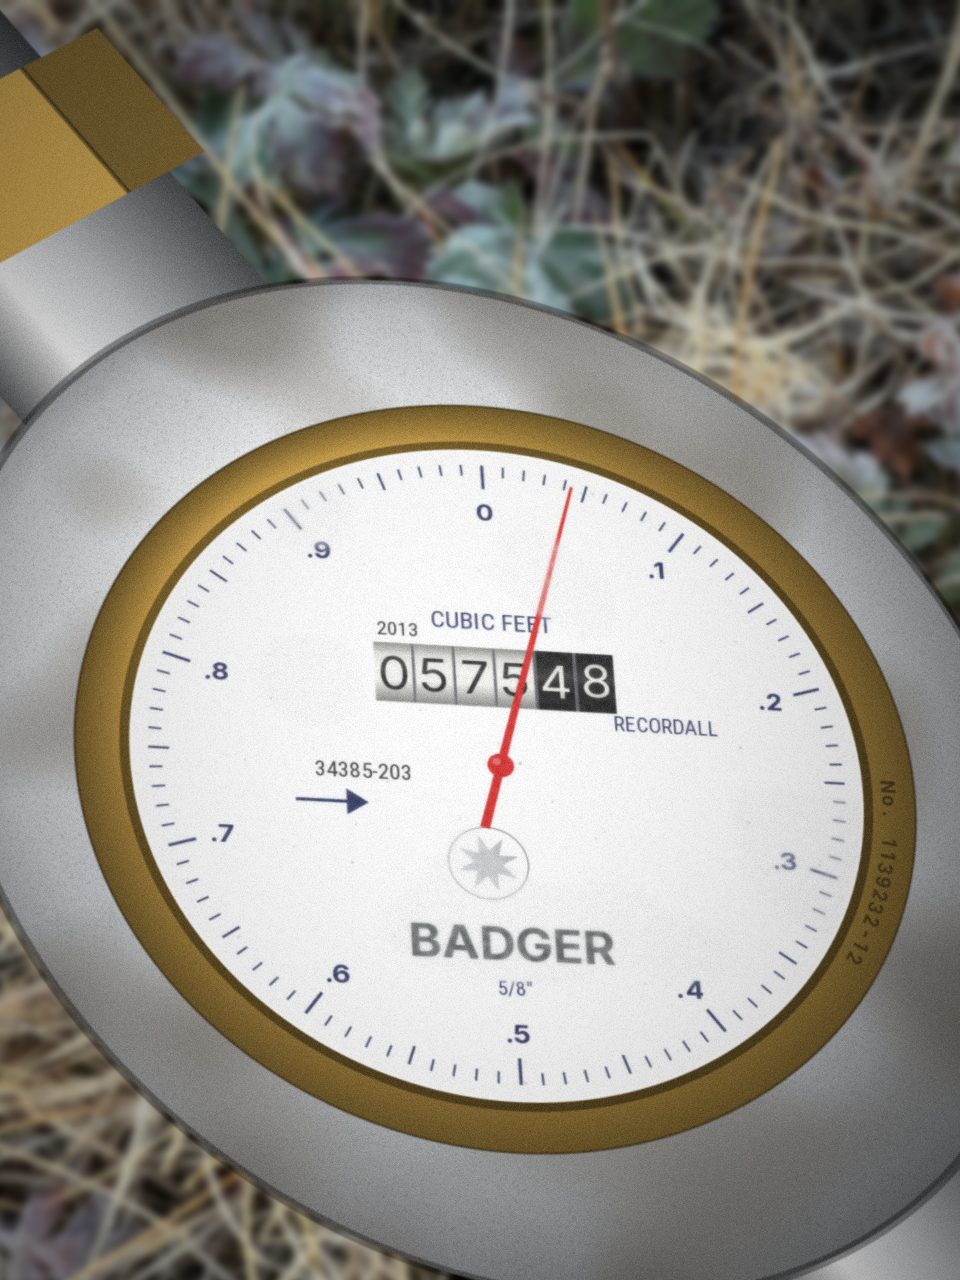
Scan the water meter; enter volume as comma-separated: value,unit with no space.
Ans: 57548.04,ft³
